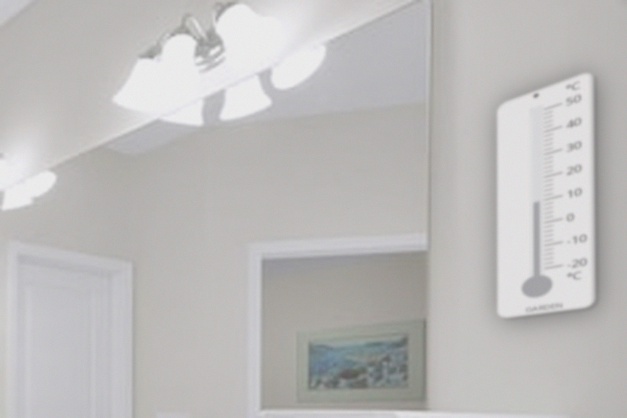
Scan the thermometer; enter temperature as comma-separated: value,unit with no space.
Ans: 10,°C
